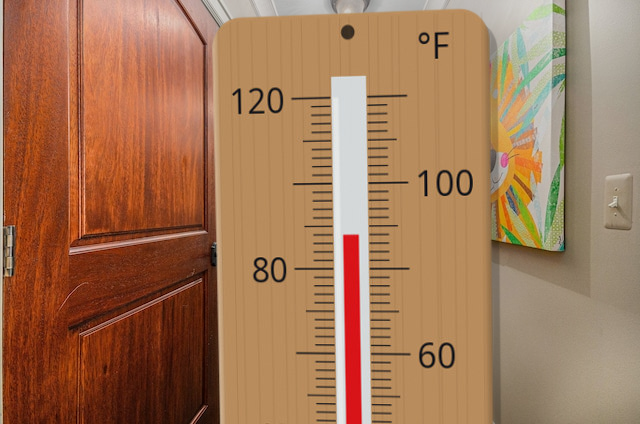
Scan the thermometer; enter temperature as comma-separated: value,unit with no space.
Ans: 88,°F
